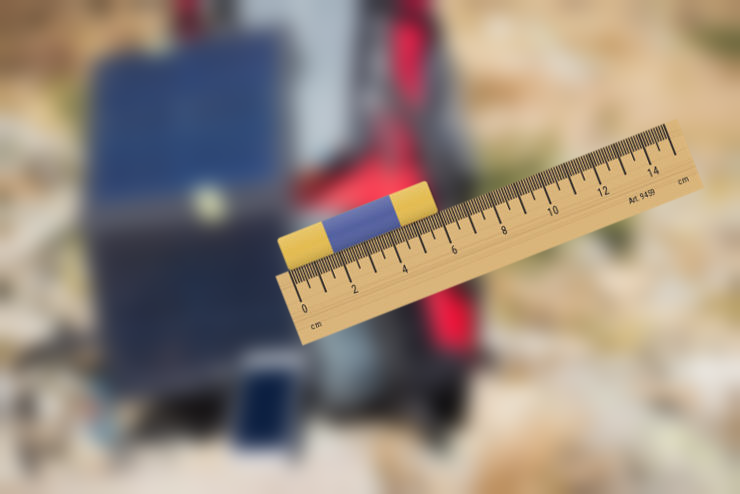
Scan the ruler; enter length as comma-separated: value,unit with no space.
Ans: 6,cm
